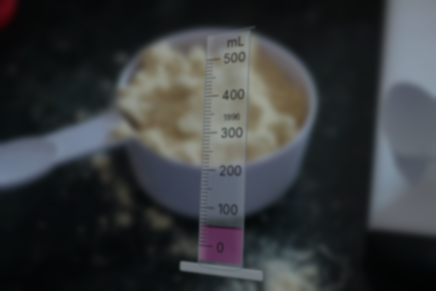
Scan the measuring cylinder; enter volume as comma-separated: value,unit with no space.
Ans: 50,mL
